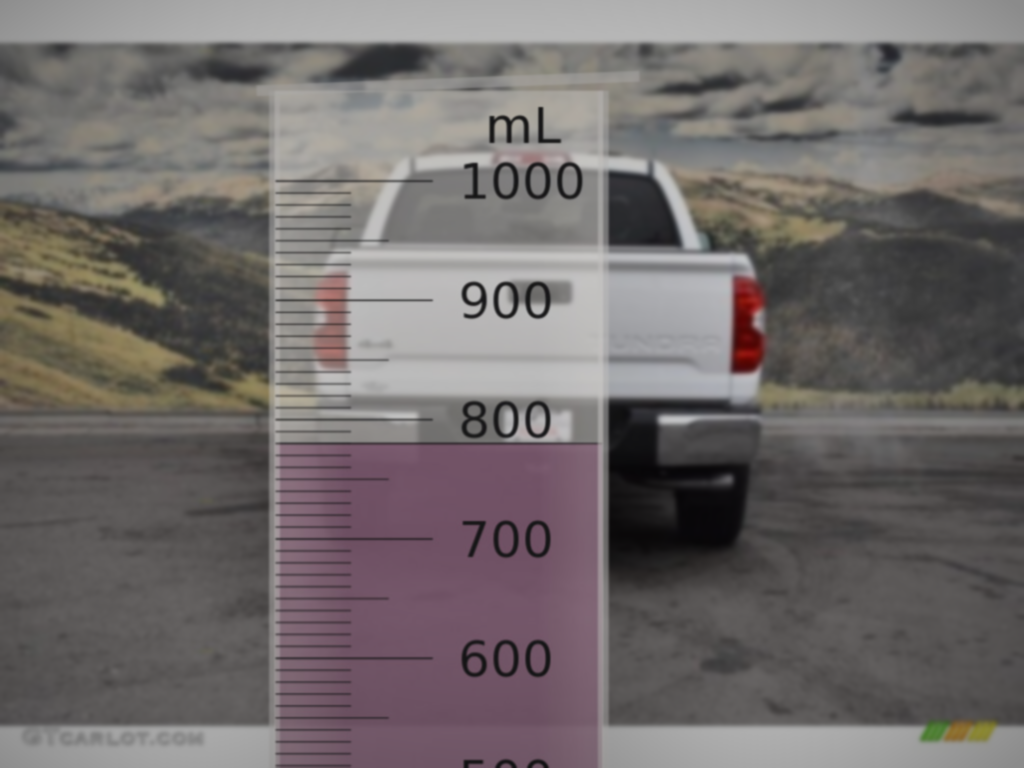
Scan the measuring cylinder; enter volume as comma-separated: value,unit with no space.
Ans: 780,mL
